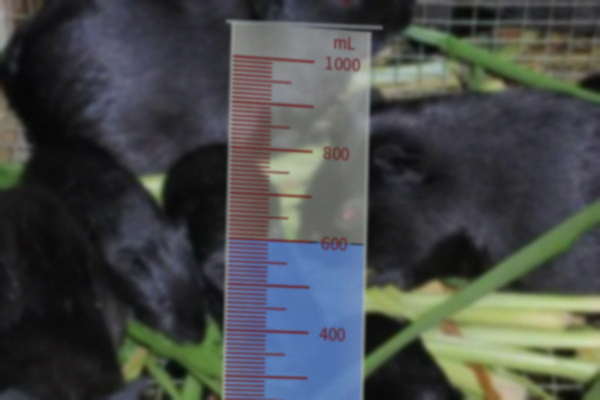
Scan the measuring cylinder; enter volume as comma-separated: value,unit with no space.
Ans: 600,mL
